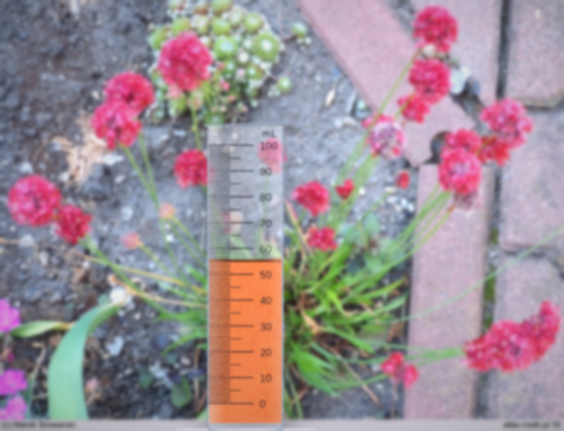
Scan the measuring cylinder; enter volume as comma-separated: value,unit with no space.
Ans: 55,mL
